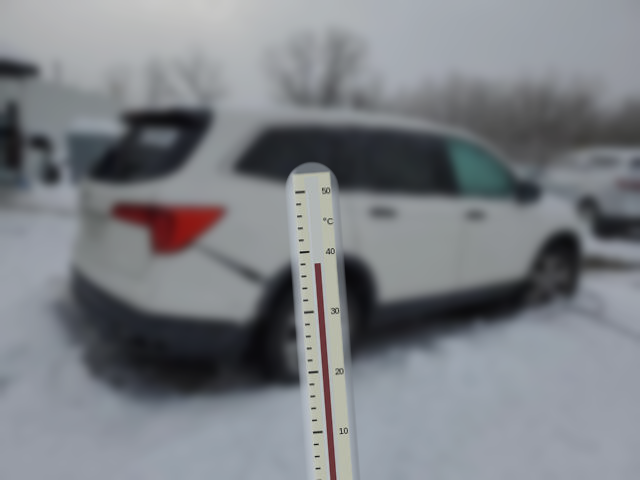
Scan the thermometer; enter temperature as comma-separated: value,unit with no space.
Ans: 38,°C
